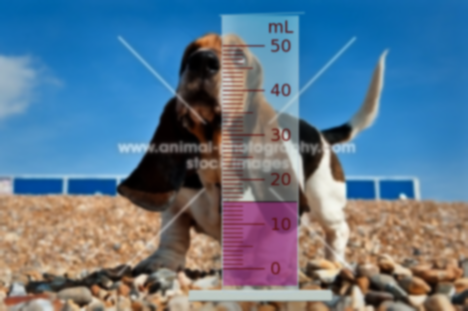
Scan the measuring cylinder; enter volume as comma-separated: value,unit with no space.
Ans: 15,mL
